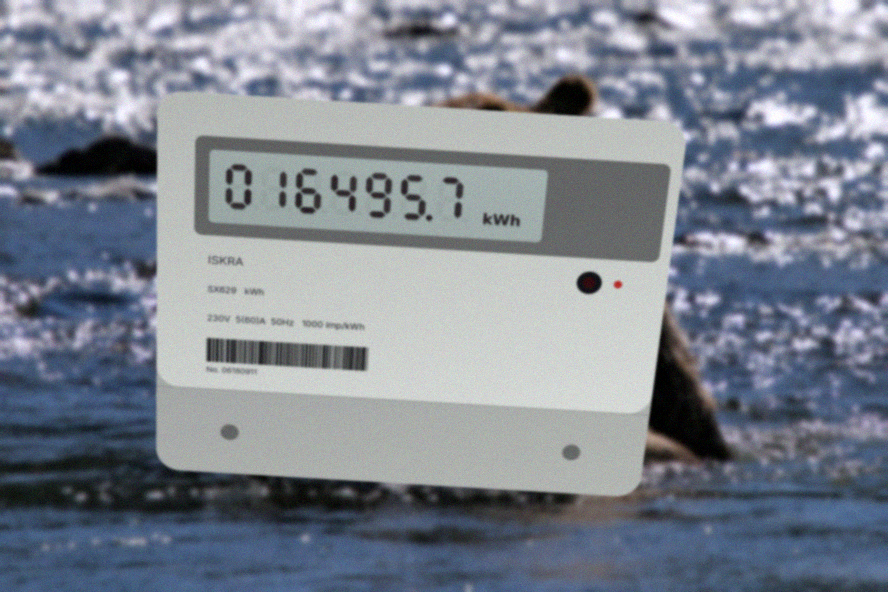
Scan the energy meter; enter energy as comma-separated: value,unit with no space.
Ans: 16495.7,kWh
